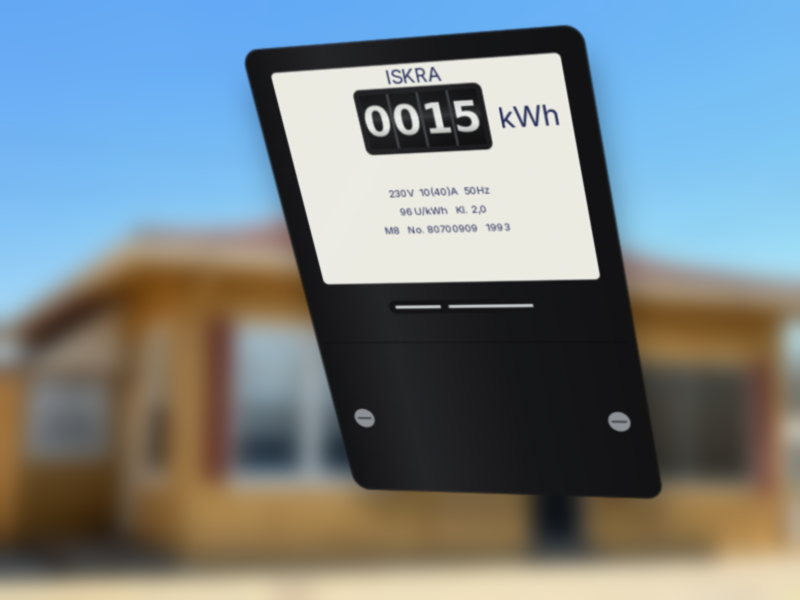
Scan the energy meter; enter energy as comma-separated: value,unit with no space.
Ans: 15,kWh
